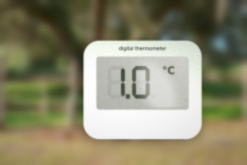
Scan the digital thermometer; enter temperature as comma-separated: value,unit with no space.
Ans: 1.0,°C
